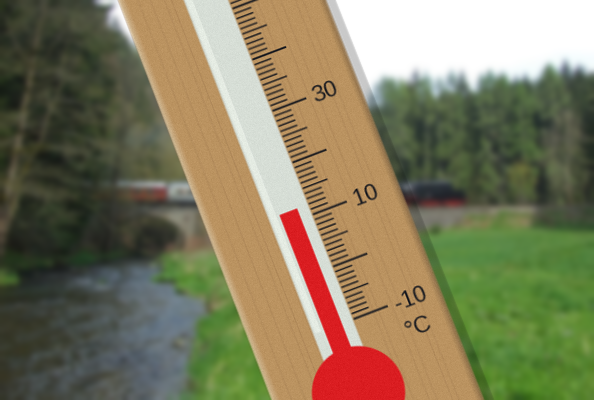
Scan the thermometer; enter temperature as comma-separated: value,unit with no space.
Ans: 12,°C
